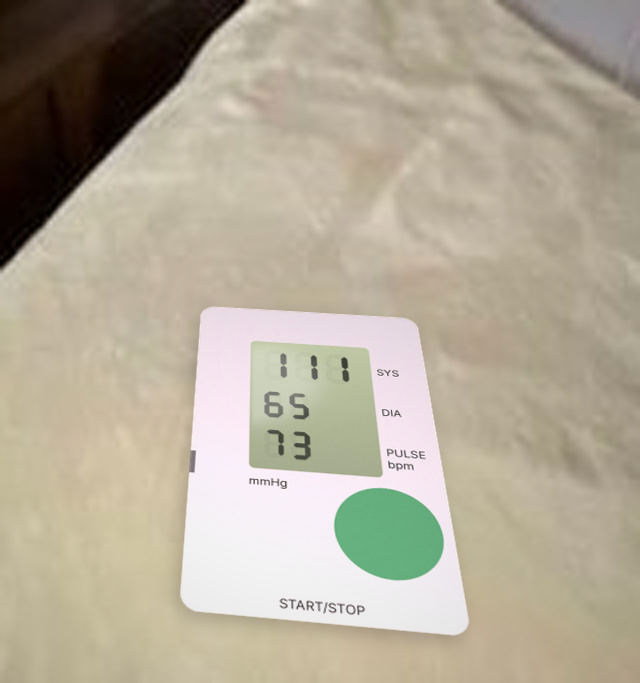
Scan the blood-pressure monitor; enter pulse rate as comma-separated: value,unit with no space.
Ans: 73,bpm
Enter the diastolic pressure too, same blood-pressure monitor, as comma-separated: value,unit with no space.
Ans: 65,mmHg
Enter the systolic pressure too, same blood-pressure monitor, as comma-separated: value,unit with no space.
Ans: 111,mmHg
